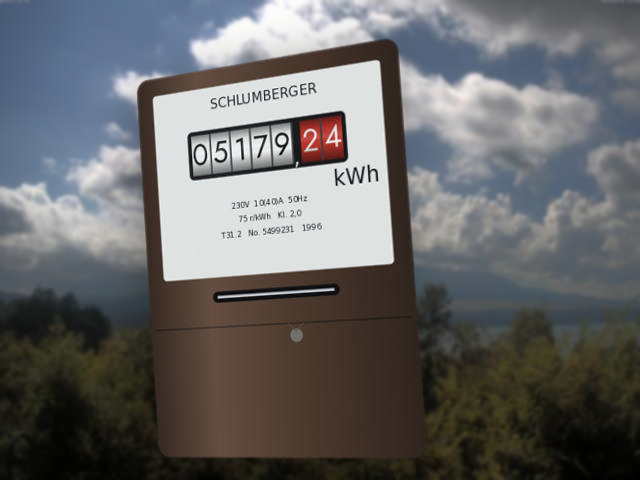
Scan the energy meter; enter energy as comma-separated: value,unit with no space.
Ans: 5179.24,kWh
